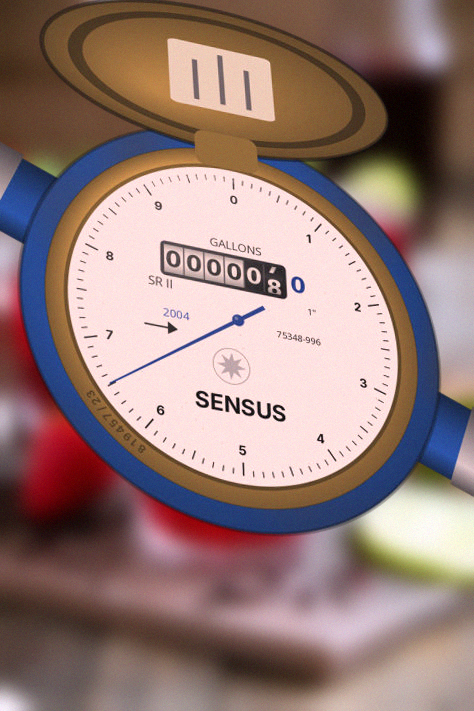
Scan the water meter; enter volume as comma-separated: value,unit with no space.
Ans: 76.5,gal
